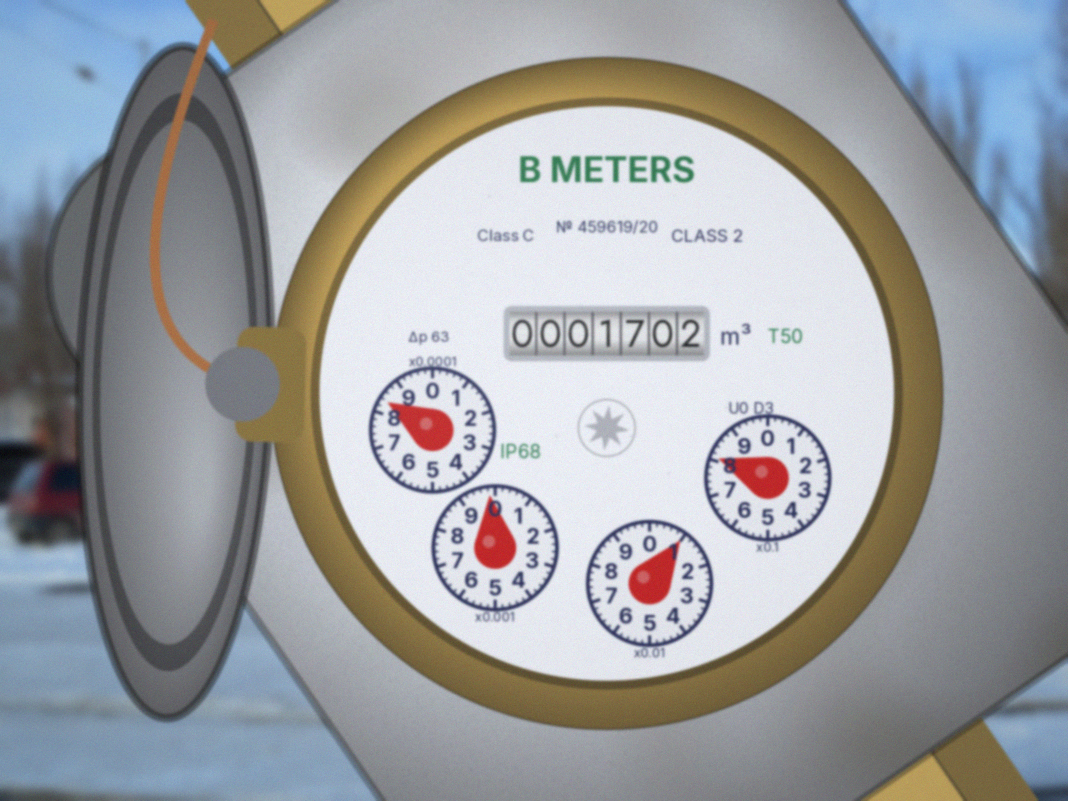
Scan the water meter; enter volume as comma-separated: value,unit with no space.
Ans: 1702.8098,m³
